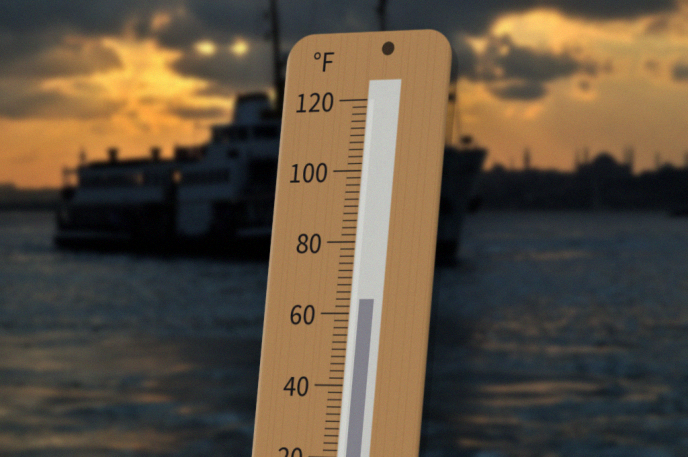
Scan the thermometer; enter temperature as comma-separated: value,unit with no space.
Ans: 64,°F
